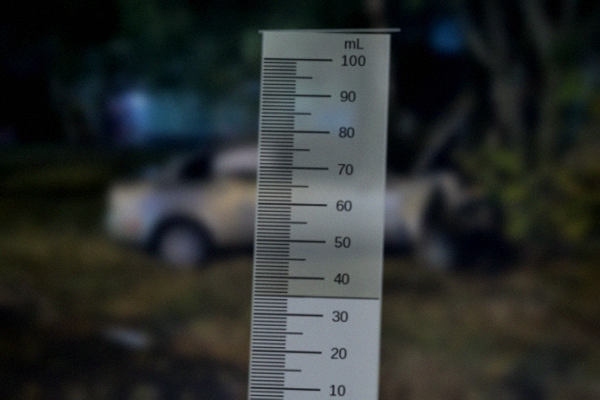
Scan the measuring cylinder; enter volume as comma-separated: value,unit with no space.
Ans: 35,mL
